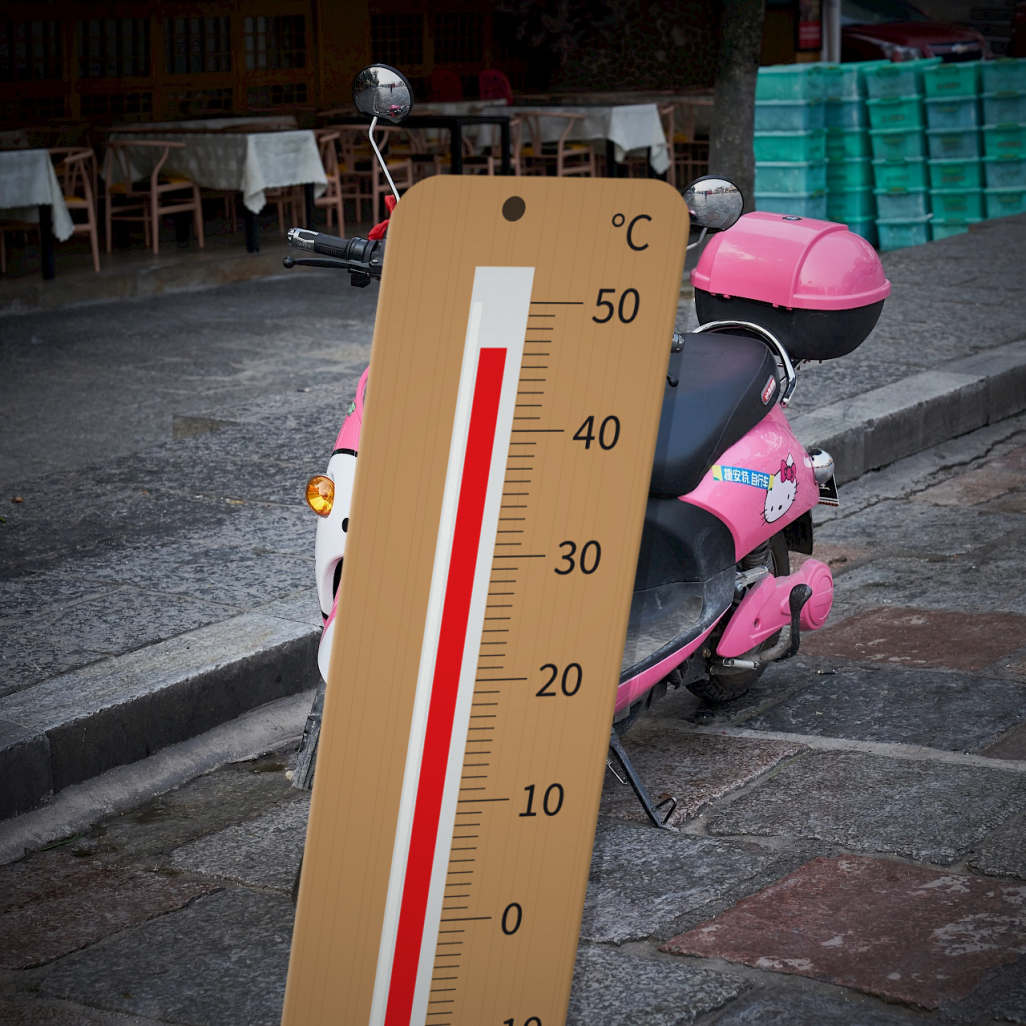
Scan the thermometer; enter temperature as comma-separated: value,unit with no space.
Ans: 46.5,°C
